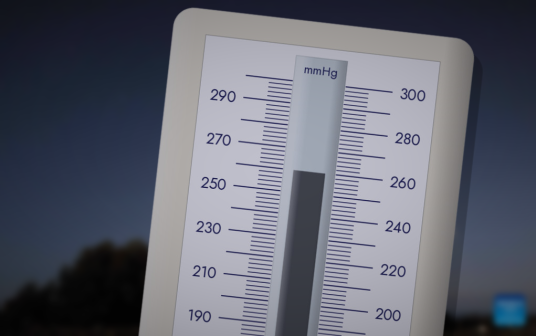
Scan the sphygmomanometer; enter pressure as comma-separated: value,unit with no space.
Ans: 260,mmHg
